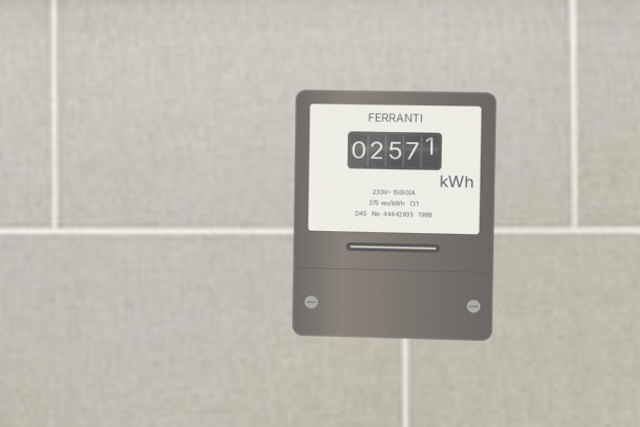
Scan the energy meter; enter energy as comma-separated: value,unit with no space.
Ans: 2571,kWh
